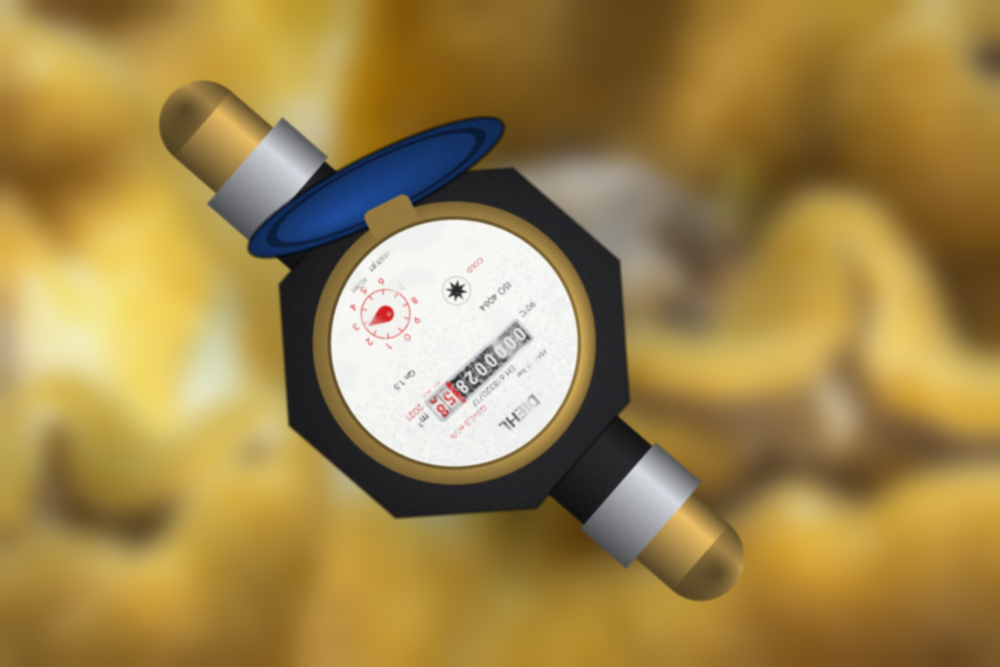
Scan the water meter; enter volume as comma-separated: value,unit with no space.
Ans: 28.582,m³
